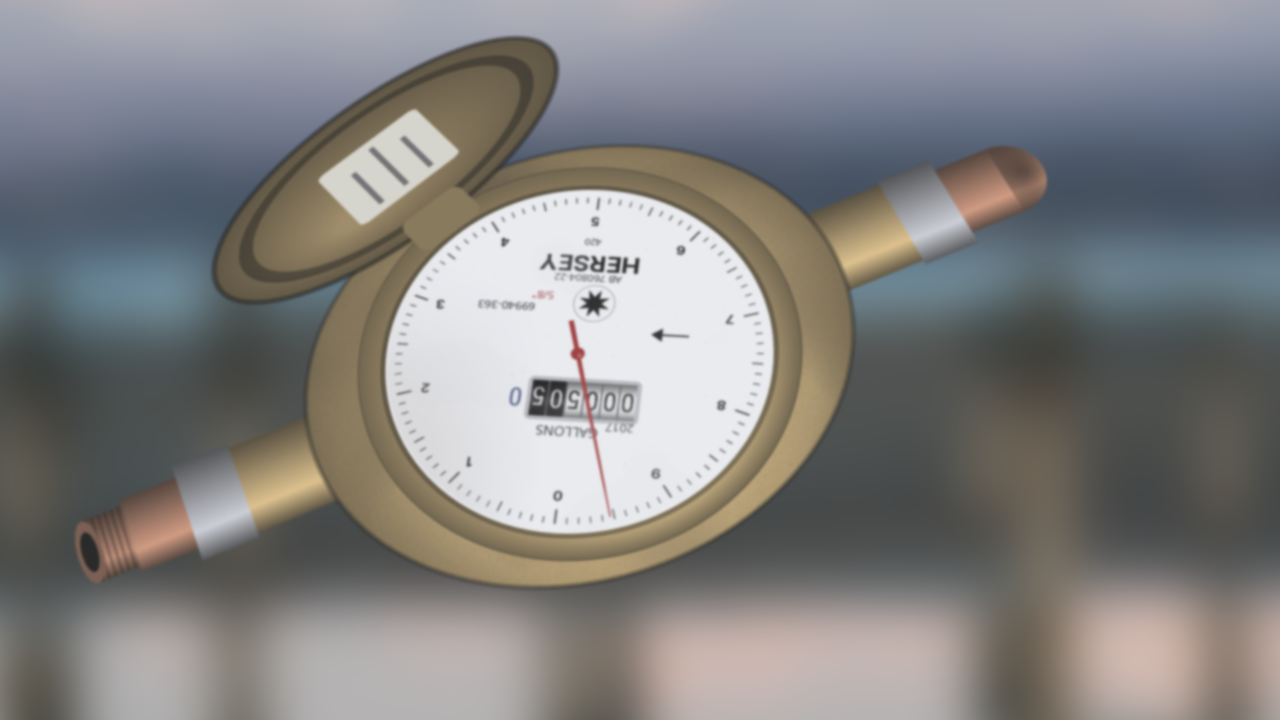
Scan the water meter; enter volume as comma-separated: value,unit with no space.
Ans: 5049.5,gal
